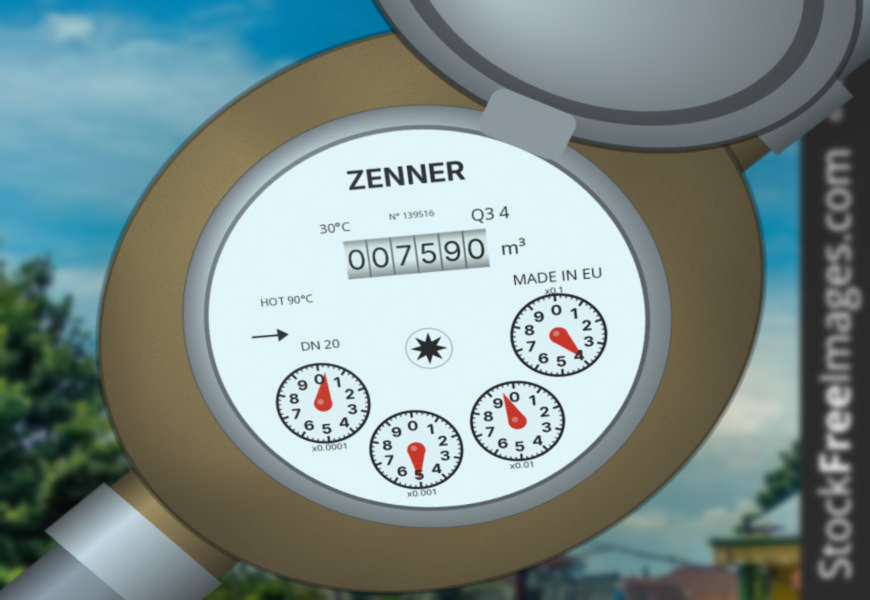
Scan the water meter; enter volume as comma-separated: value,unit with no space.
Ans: 7590.3950,m³
